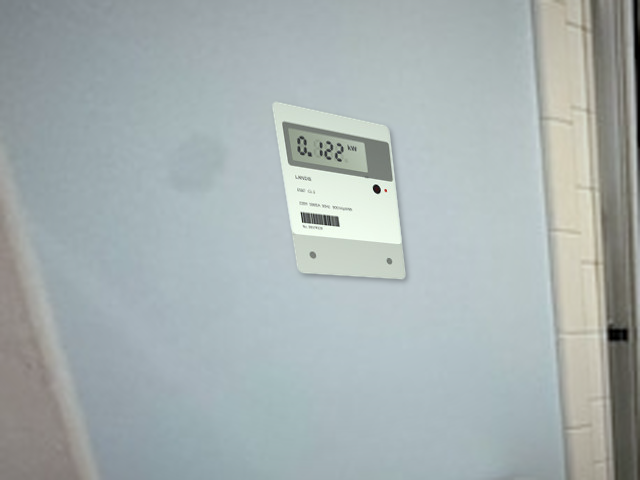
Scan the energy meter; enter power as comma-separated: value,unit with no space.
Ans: 0.122,kW
